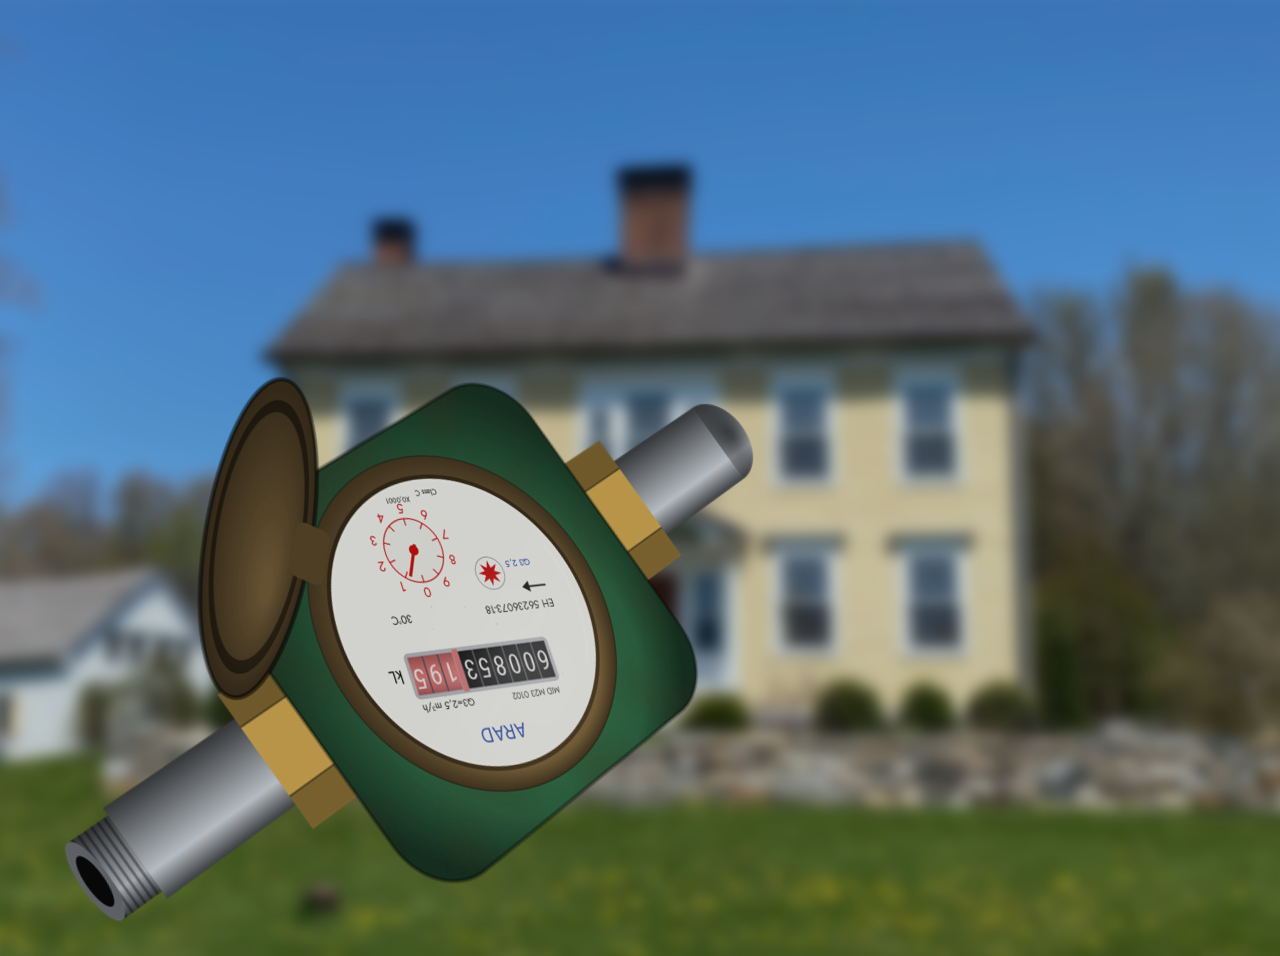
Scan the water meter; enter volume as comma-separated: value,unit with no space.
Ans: 600853.1950,kL
